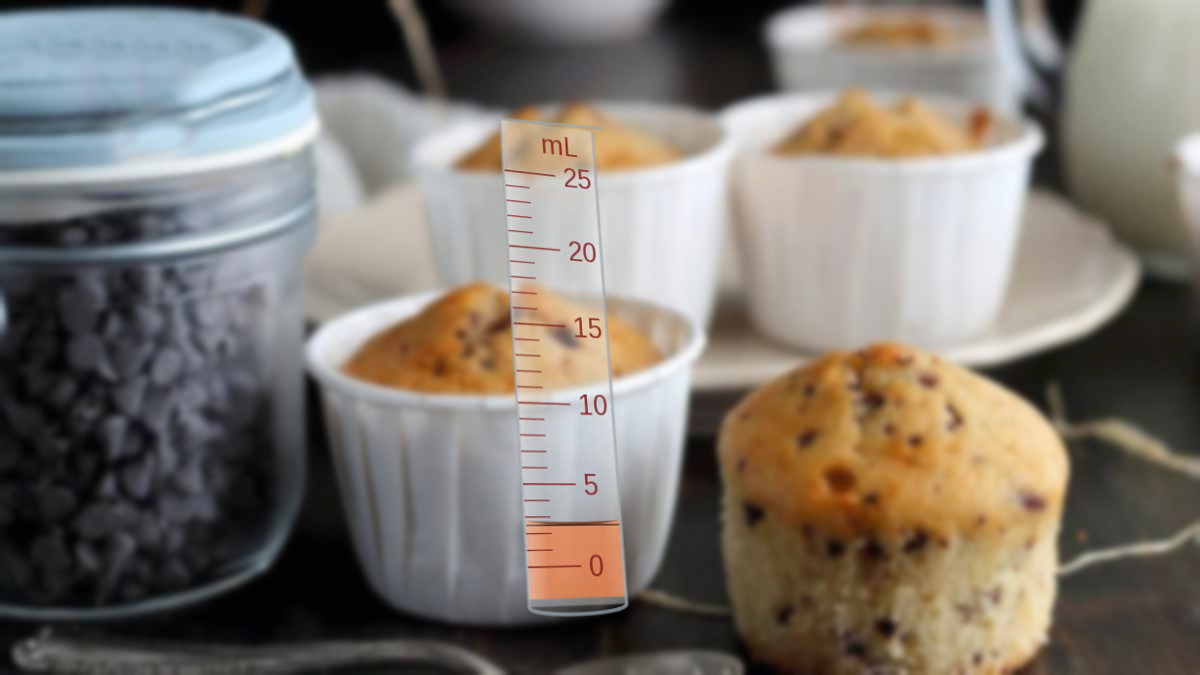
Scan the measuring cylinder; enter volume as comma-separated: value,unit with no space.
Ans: 2.5,mL
